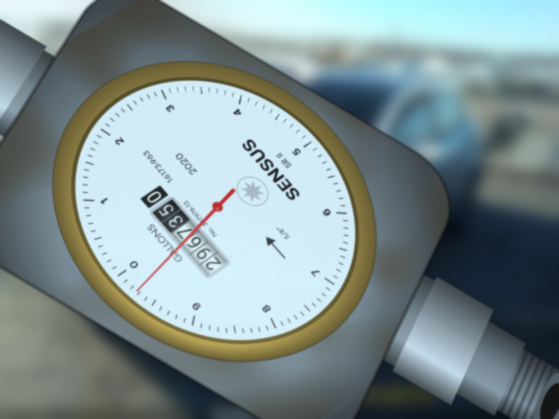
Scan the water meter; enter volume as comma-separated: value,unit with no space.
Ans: 2967349.7,gal
